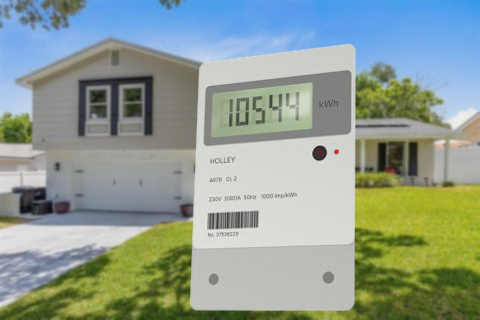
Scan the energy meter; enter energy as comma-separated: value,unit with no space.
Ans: 10544,kWh
